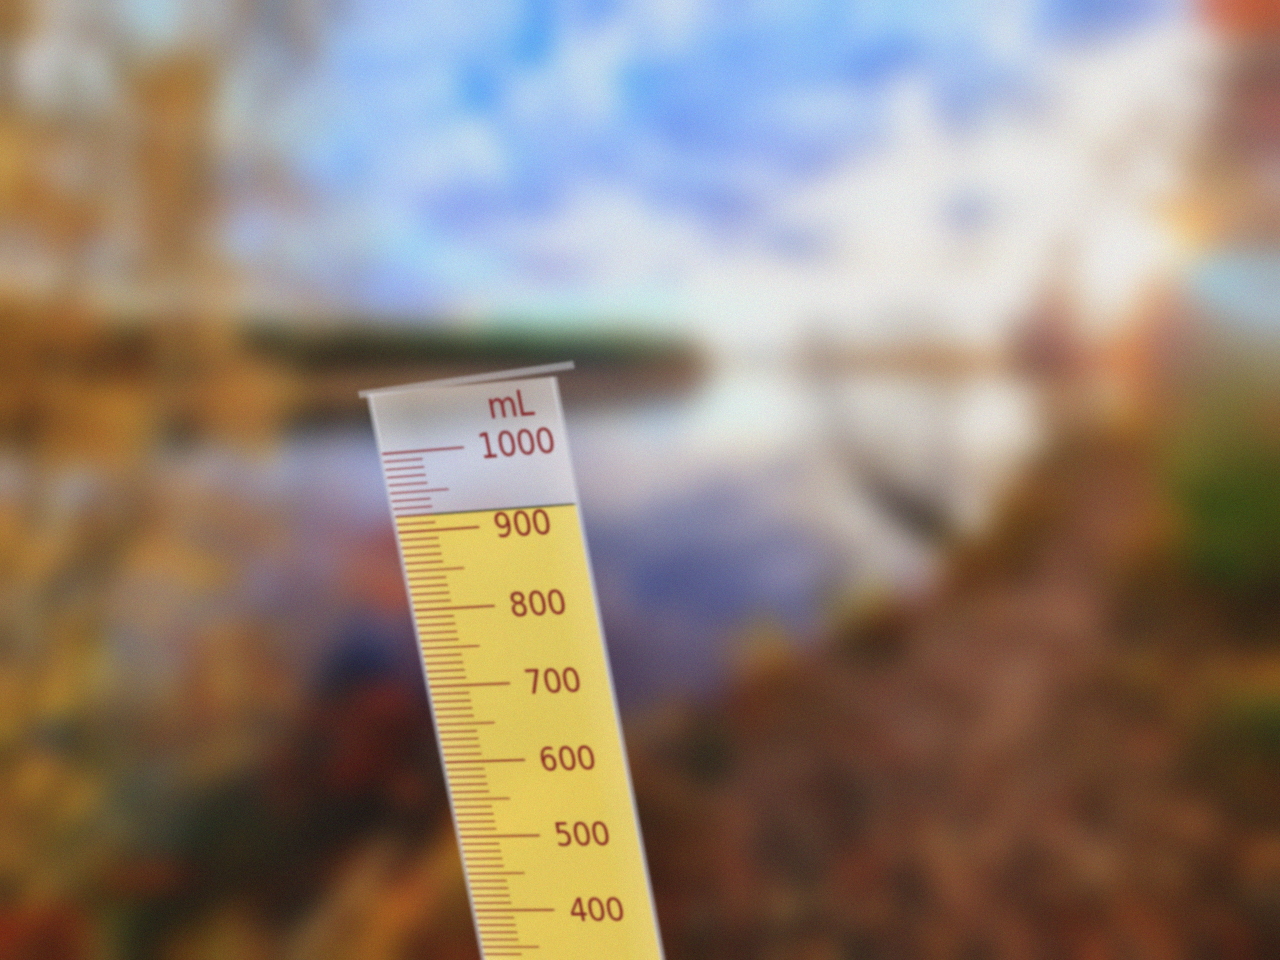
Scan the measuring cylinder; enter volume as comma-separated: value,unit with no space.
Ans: 920,mL
